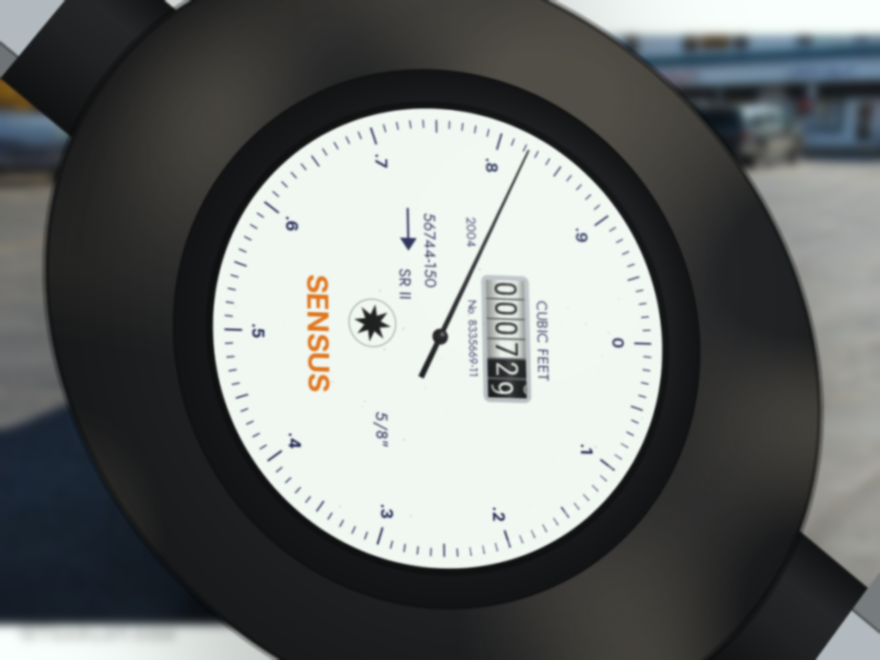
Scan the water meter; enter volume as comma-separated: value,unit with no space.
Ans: 728.82,ft³
